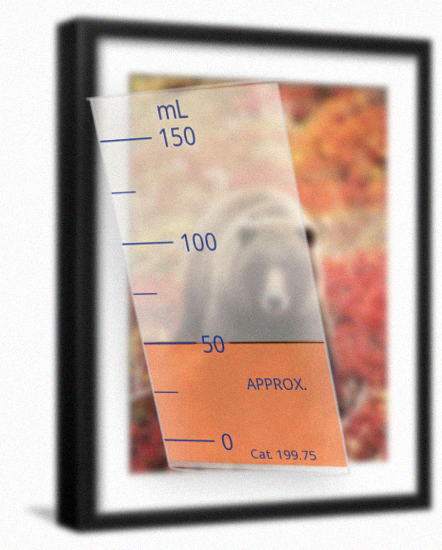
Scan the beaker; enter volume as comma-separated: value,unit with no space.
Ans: 50,mL
